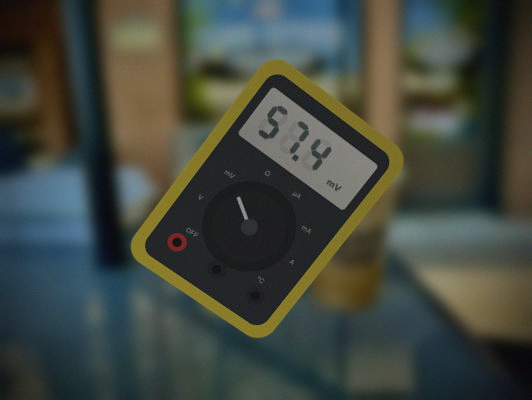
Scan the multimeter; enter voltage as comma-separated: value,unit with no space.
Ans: 57.4,mV
